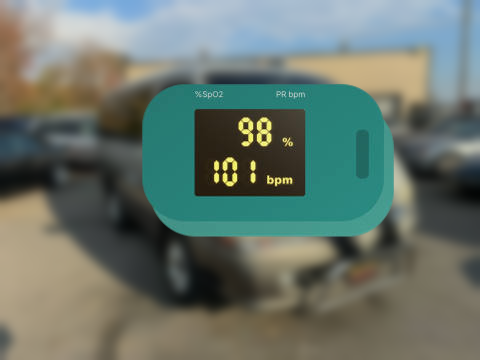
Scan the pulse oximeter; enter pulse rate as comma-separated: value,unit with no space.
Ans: 101,bpm
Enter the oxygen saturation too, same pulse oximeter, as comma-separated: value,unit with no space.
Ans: 98,%
